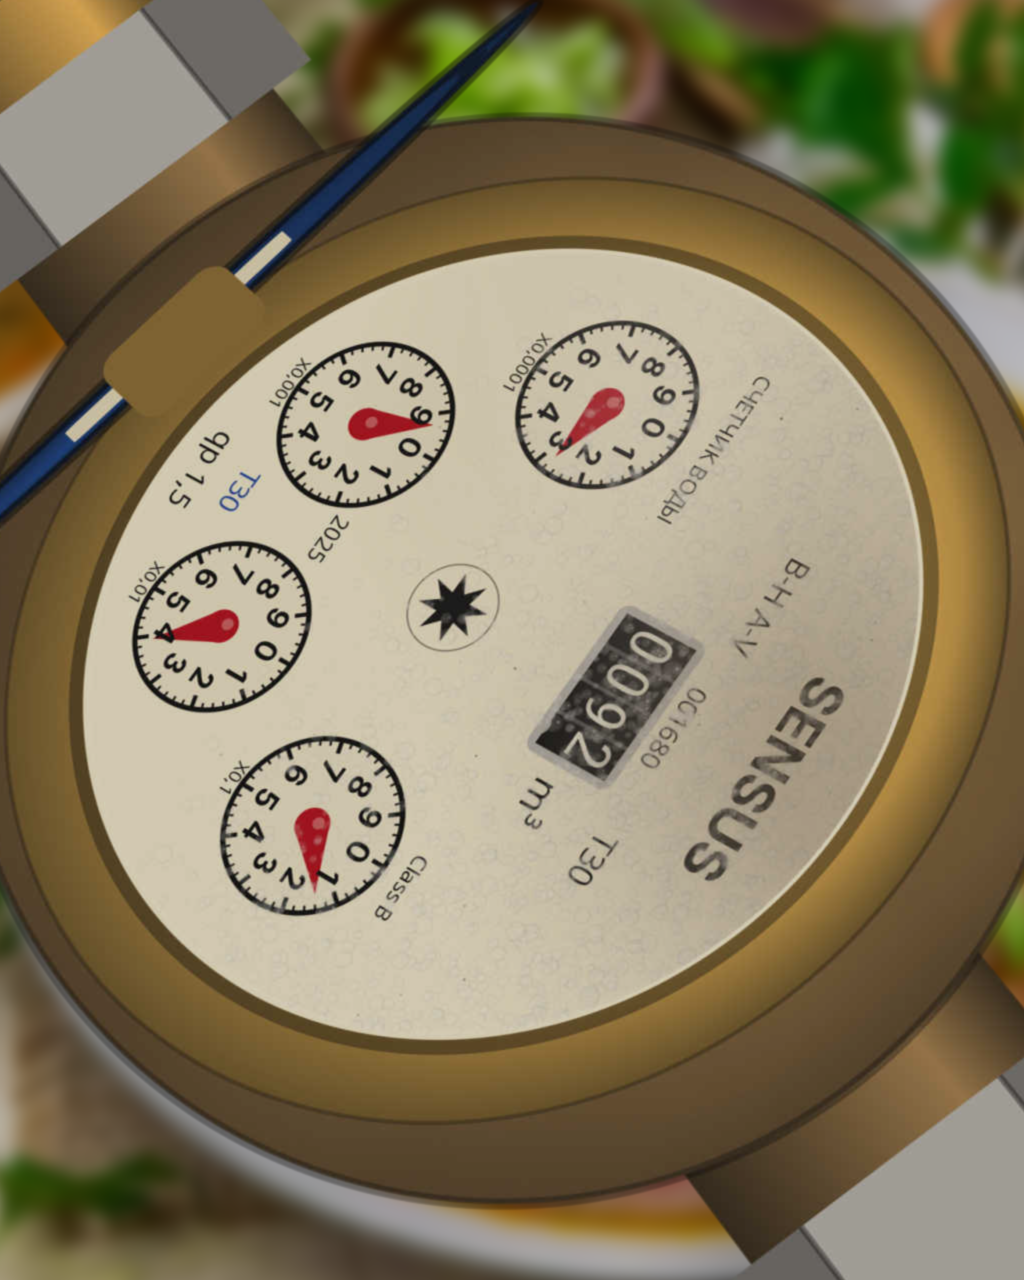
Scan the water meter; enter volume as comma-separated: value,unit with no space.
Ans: 92.1392,m³
